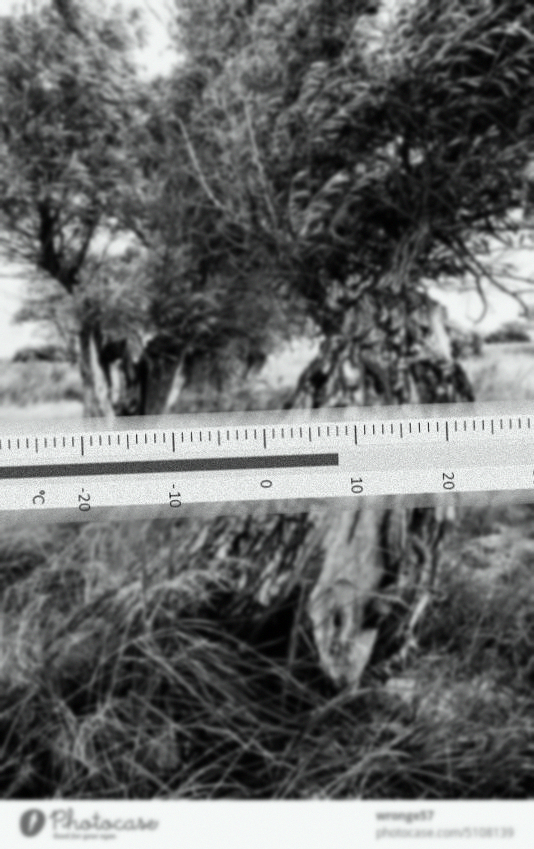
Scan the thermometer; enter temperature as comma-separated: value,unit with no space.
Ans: 8,°C
